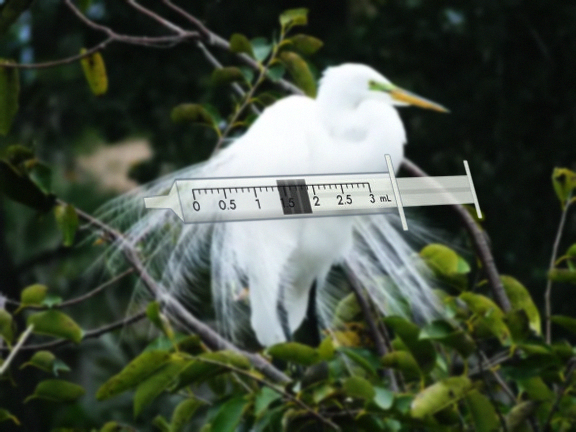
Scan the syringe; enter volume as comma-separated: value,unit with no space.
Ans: 1.4,mL
